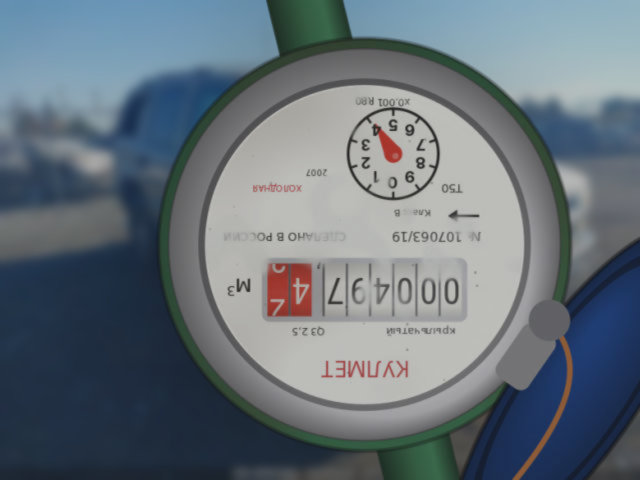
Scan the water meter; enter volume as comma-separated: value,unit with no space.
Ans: 497.424,m³
